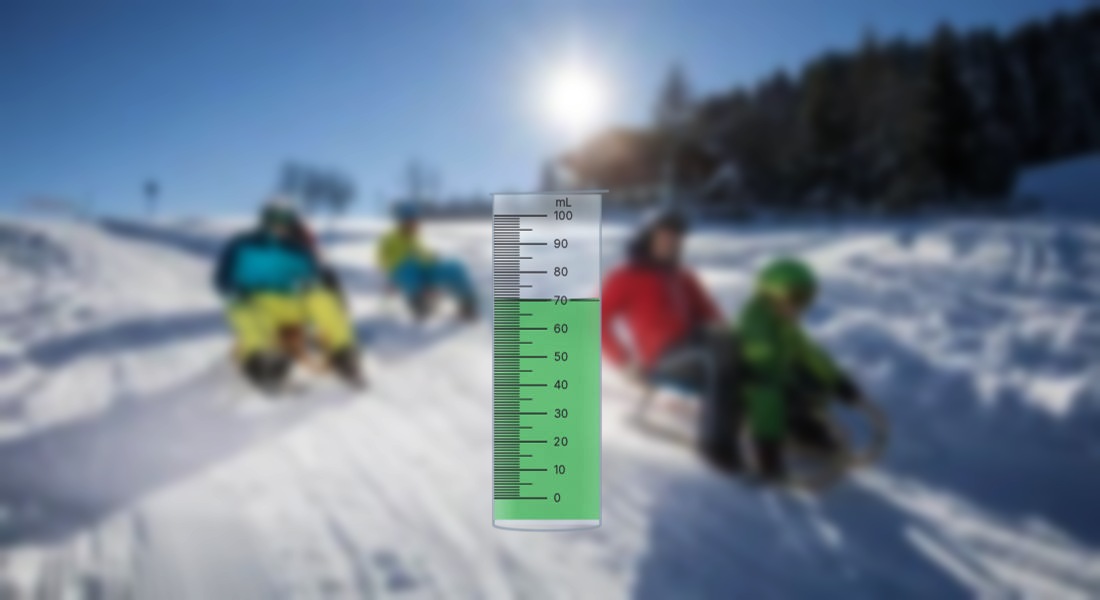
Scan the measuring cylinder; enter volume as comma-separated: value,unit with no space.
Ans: 70,mL
